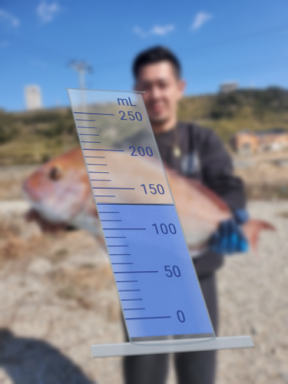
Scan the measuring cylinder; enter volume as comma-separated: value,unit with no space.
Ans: 130,mL
